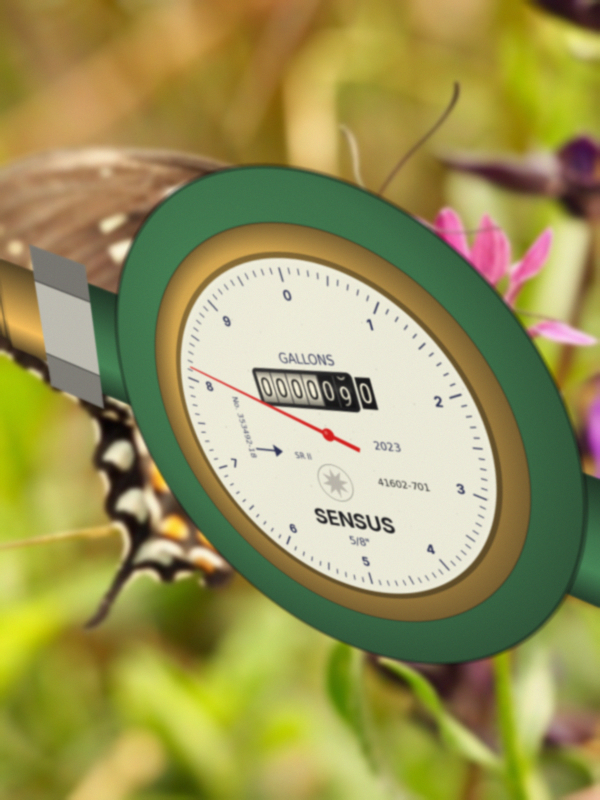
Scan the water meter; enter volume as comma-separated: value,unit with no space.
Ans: 88.1,gal
